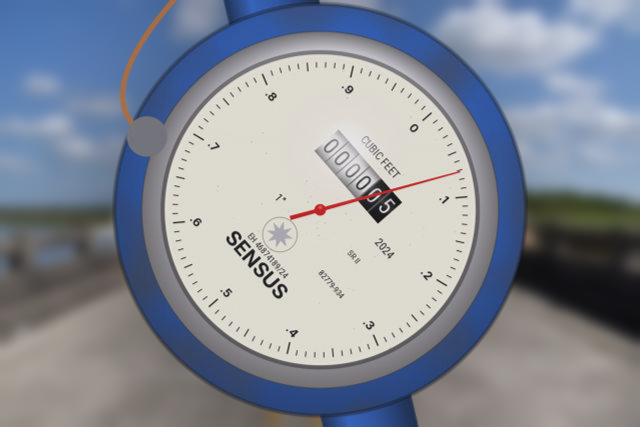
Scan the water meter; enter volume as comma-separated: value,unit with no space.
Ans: 5.07,ft³
